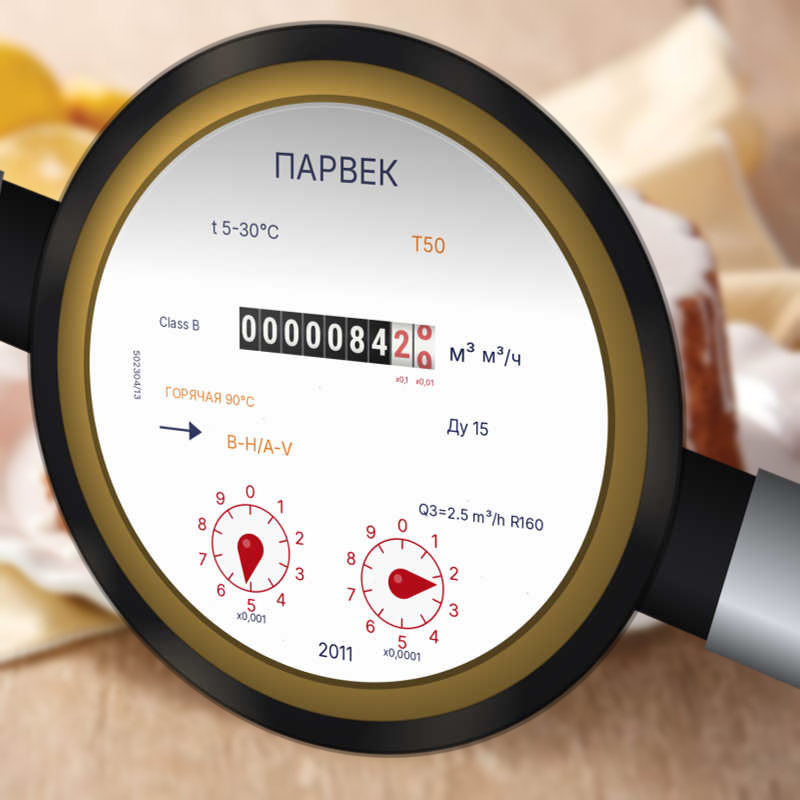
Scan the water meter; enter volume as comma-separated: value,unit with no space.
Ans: 84.2852,m³
